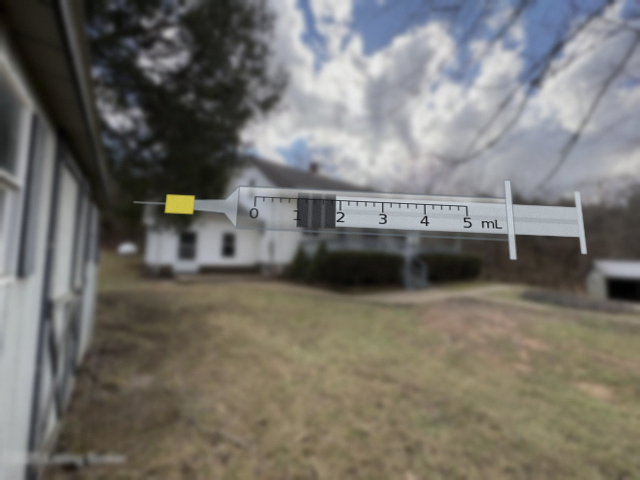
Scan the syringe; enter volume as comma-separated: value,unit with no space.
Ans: 1,mL
